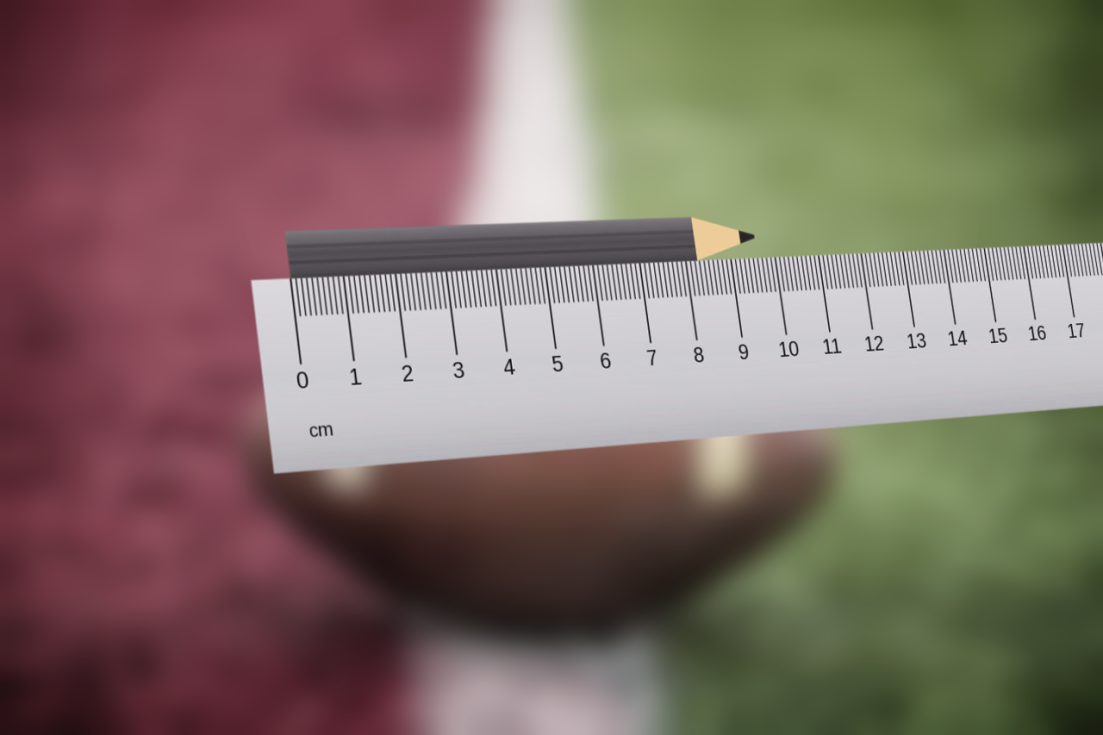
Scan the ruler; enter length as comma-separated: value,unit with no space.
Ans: 9.6,cm
